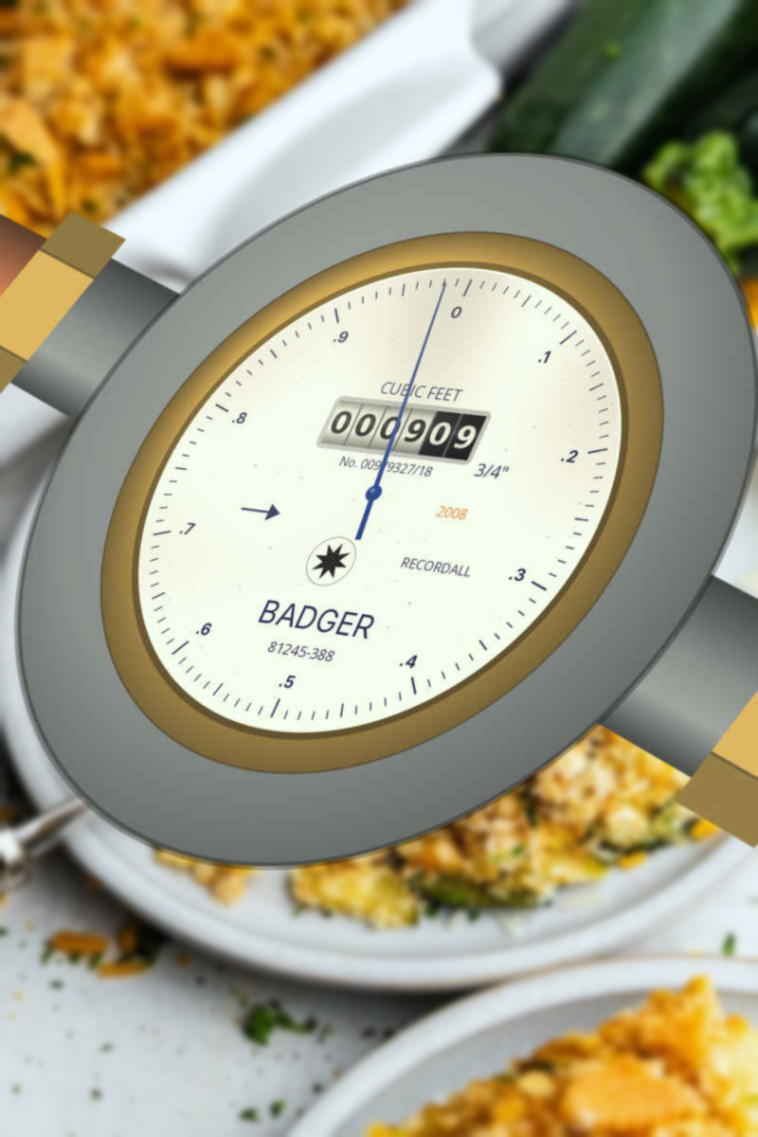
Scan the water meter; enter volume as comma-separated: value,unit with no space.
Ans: 908.98,ft³
